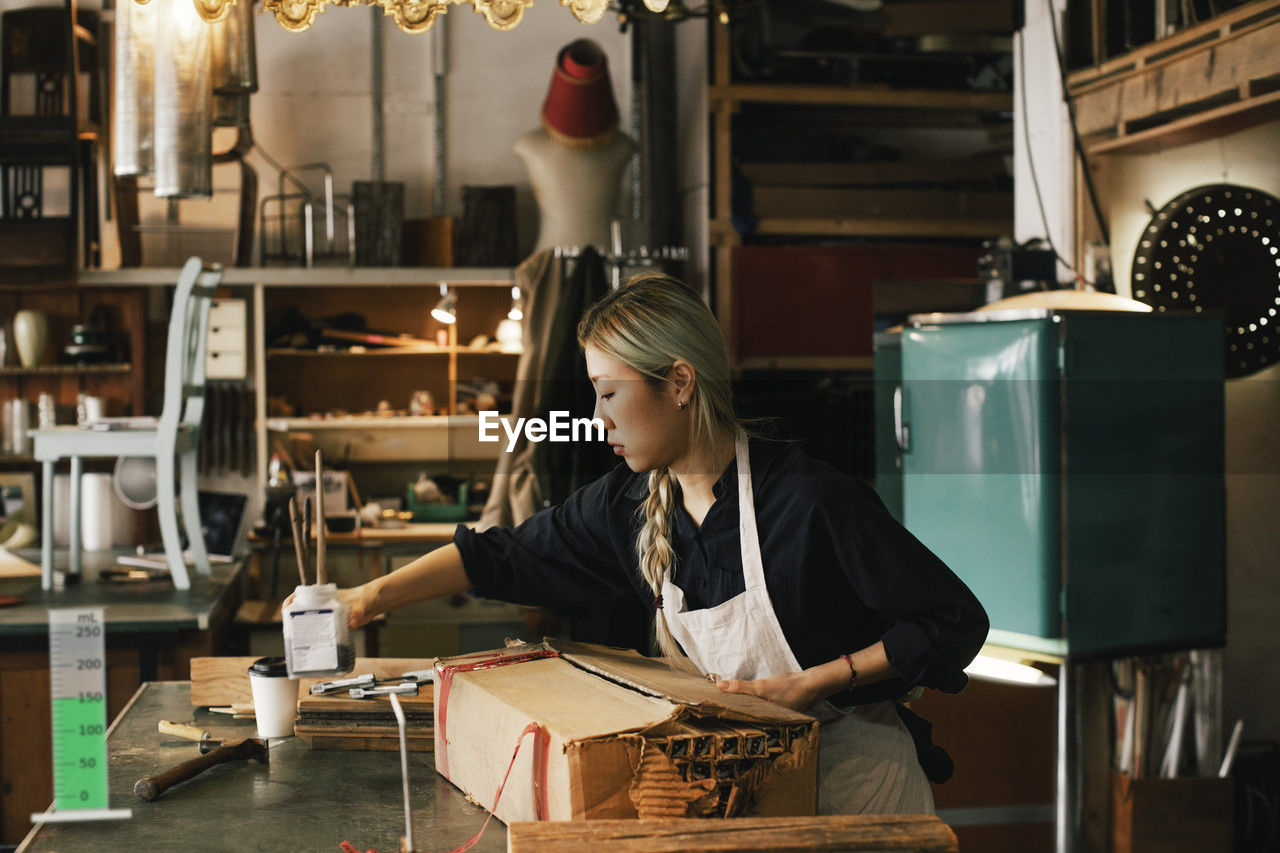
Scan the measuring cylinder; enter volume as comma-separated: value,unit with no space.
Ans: 150,mL
